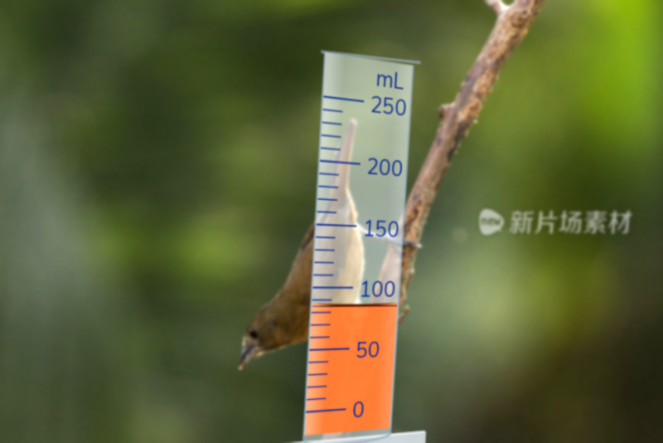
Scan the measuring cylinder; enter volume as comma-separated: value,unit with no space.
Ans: 85,mL
